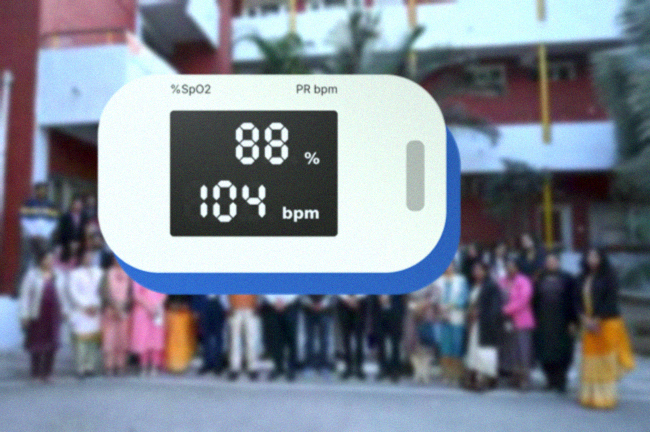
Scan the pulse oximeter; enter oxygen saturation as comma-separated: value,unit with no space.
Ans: 88,%
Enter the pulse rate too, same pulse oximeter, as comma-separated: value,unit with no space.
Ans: 104,bpm
